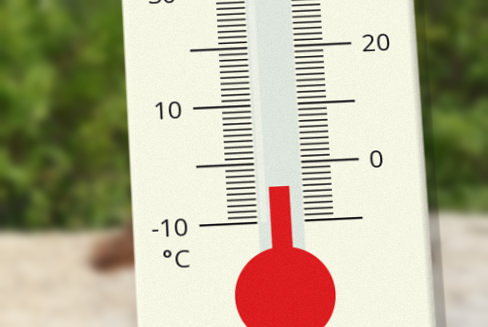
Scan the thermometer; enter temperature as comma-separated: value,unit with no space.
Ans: -4,°C
